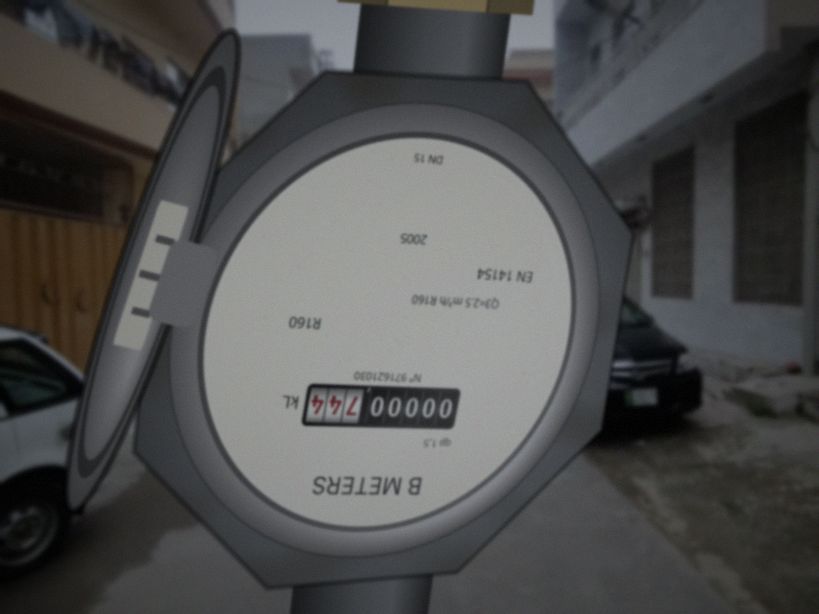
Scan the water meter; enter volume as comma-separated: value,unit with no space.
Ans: 0.744,kL
